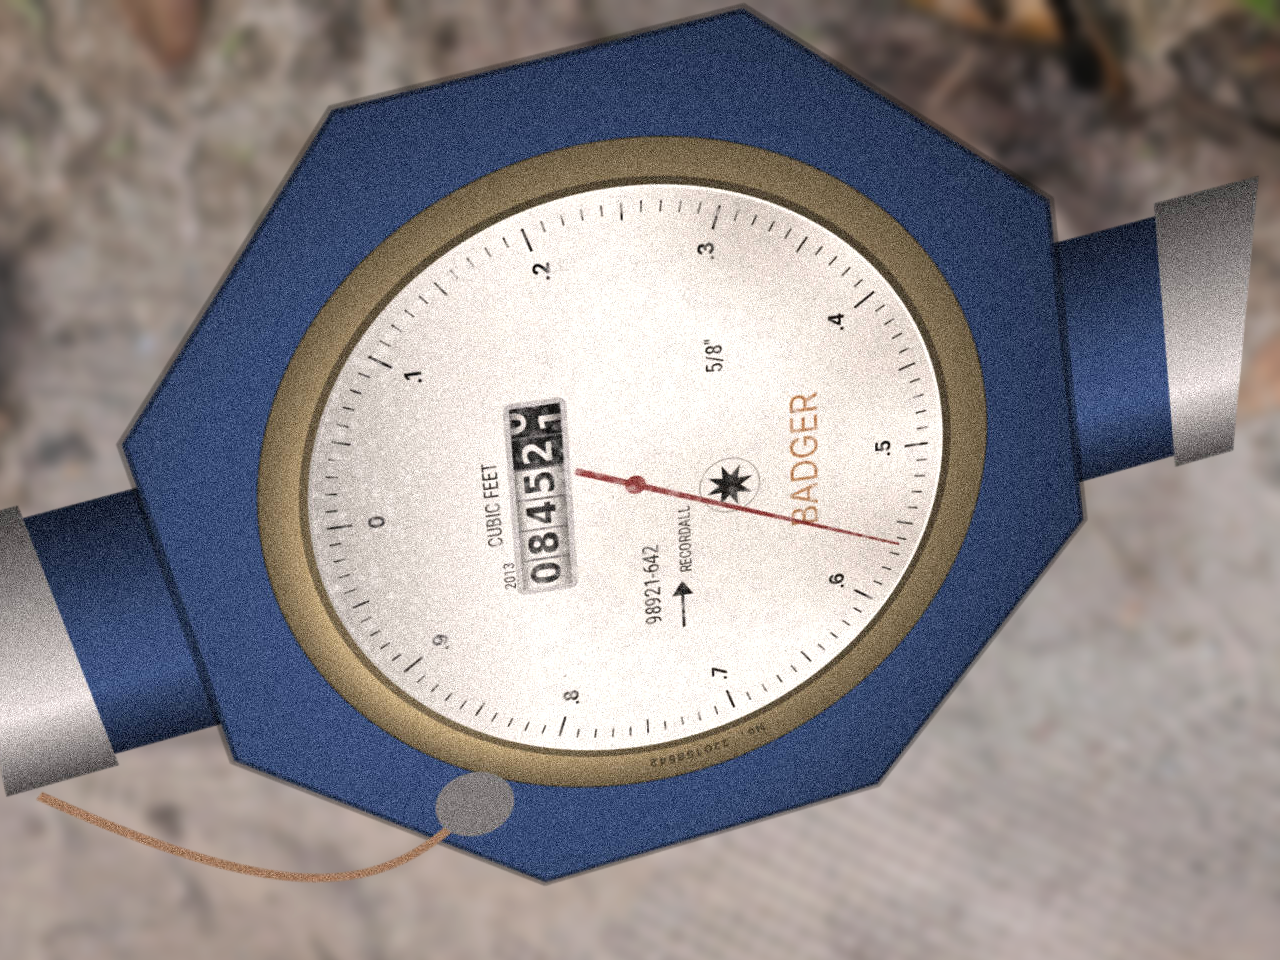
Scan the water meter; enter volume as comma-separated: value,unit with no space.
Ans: 84520.56,ft³
